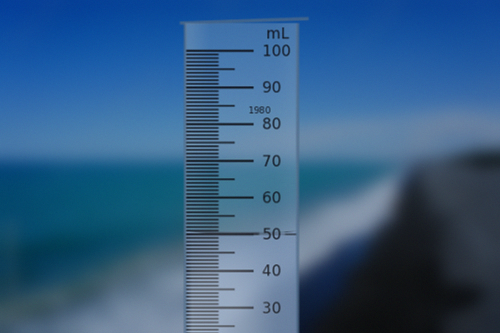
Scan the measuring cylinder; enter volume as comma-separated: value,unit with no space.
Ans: 50,mL
